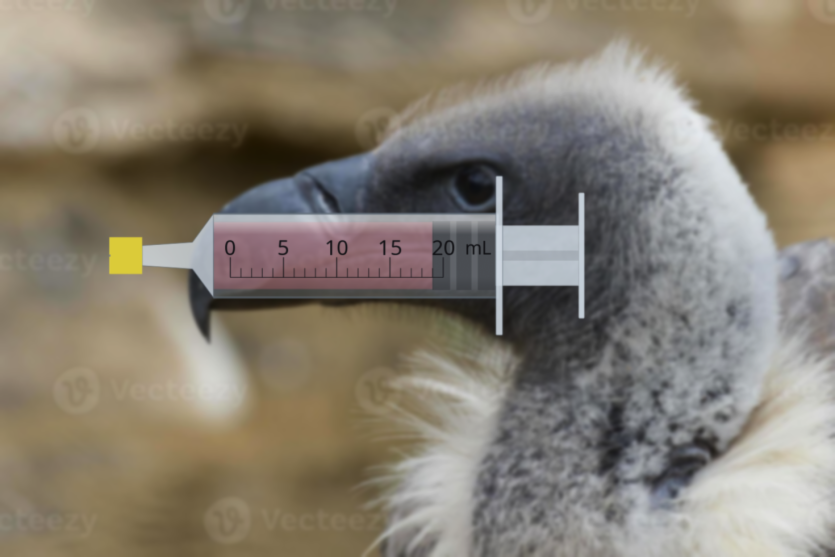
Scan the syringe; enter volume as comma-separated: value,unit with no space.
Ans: 19,mL
